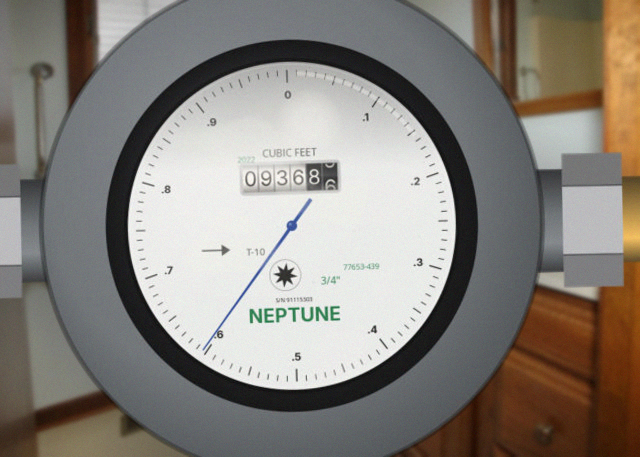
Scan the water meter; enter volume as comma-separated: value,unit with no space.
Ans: 93685.60,ft³
